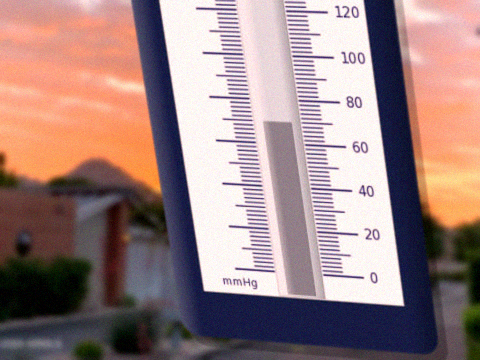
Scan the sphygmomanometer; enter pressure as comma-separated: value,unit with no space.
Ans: 70,mmHg
